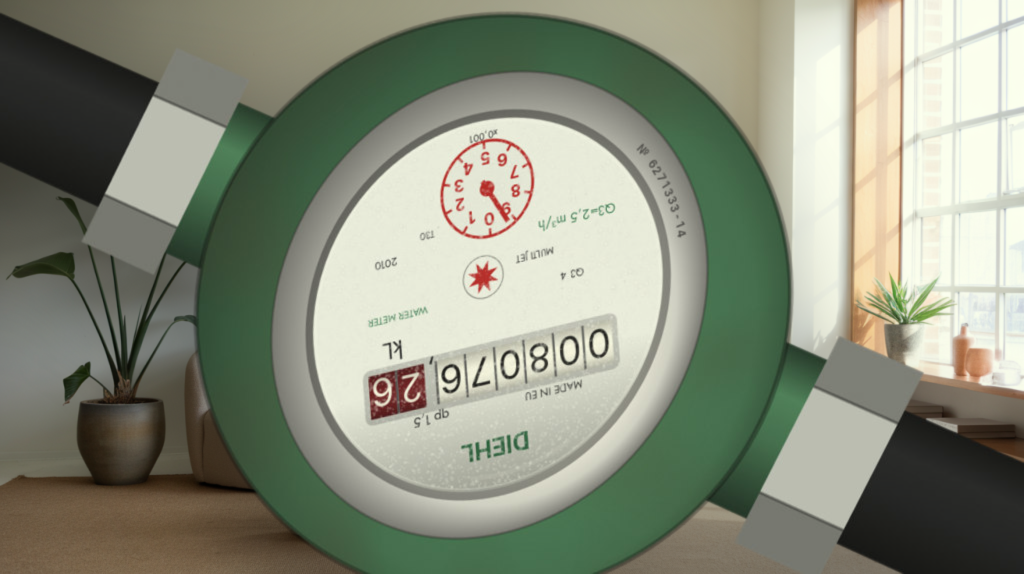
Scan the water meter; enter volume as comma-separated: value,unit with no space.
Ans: 8076.259,kL
